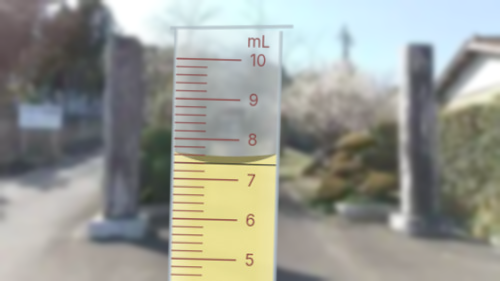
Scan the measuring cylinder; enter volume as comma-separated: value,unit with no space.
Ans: 7.4,mL
